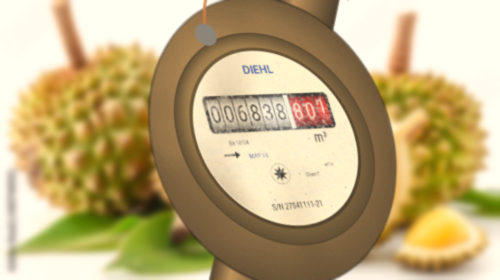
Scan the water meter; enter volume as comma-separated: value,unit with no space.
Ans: 6838.801,m³
